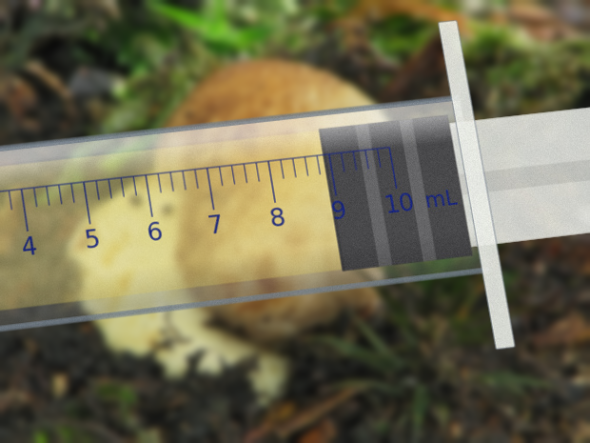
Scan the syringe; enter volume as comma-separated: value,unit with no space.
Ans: 8.9,mL
